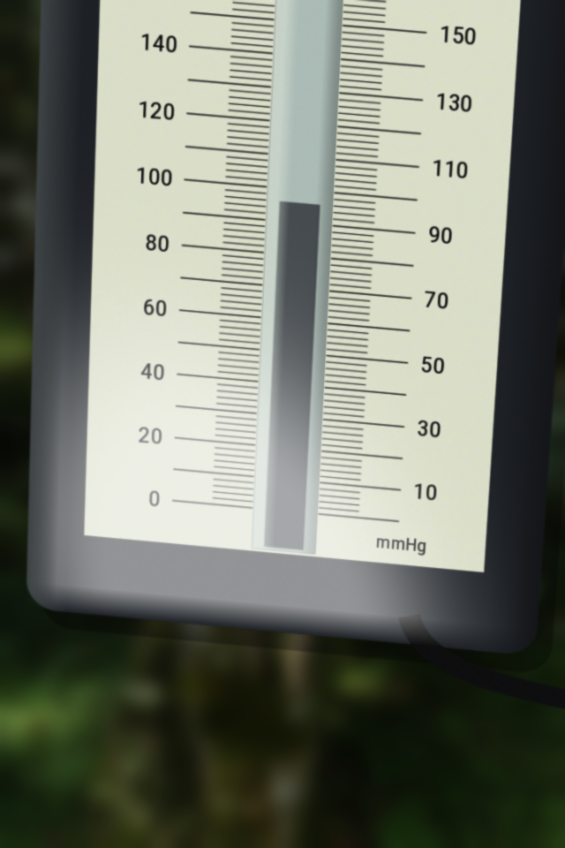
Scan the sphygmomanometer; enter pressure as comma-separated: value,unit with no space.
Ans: 96,mmHg
